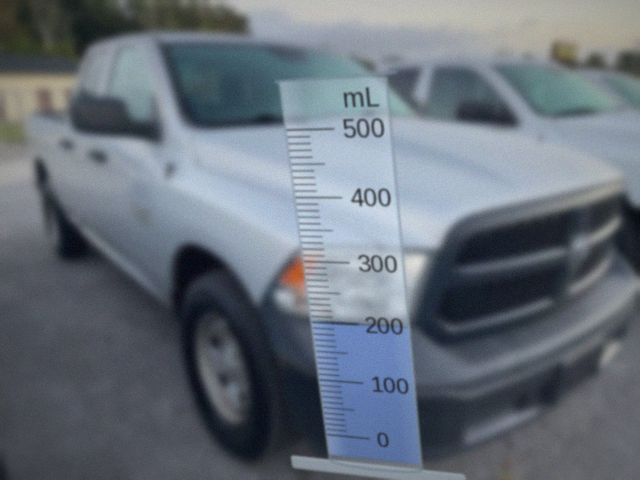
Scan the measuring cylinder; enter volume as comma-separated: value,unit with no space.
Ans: 200,mL
